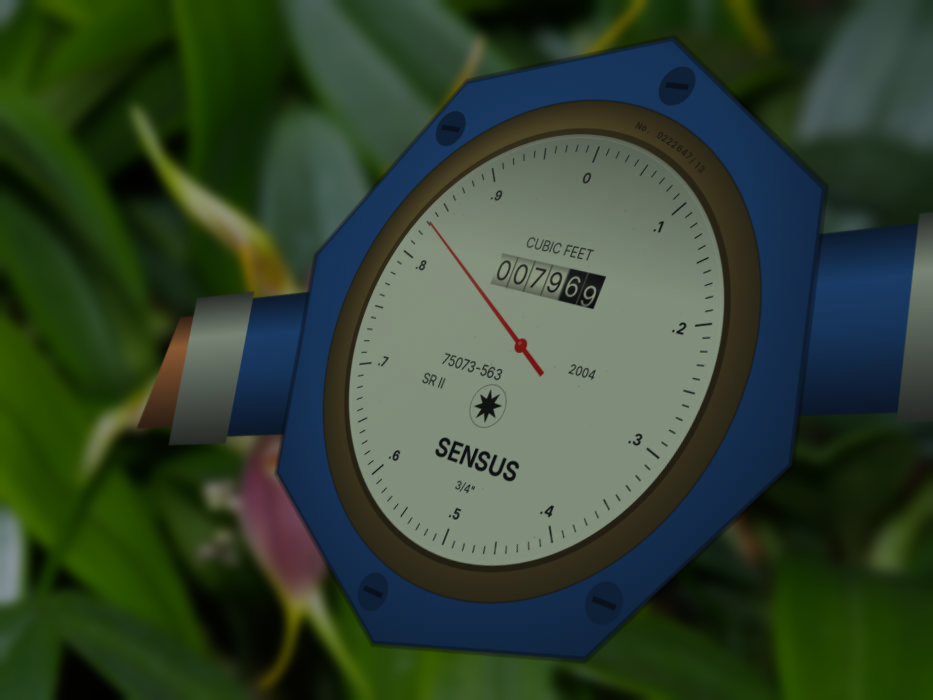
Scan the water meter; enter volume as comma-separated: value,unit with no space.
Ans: 7968.83,ft³
